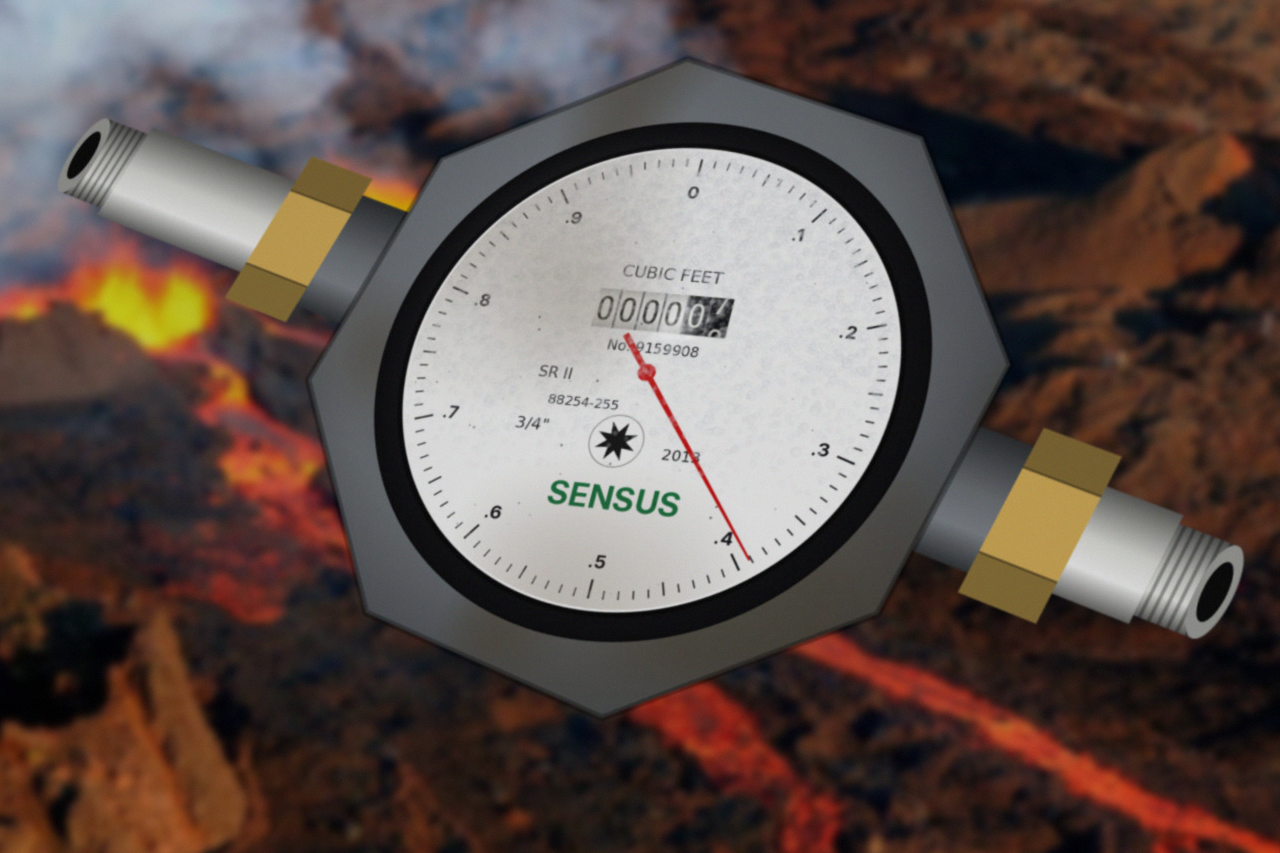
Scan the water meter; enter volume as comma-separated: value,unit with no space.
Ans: 7.39,ft³
